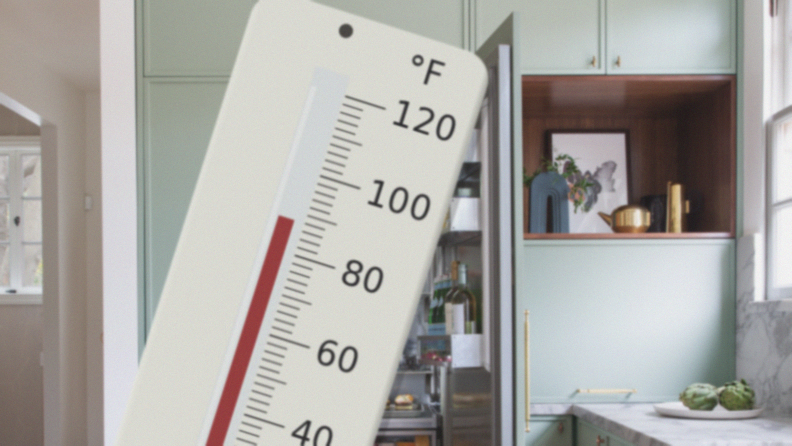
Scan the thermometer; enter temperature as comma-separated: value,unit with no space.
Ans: 88,°F
